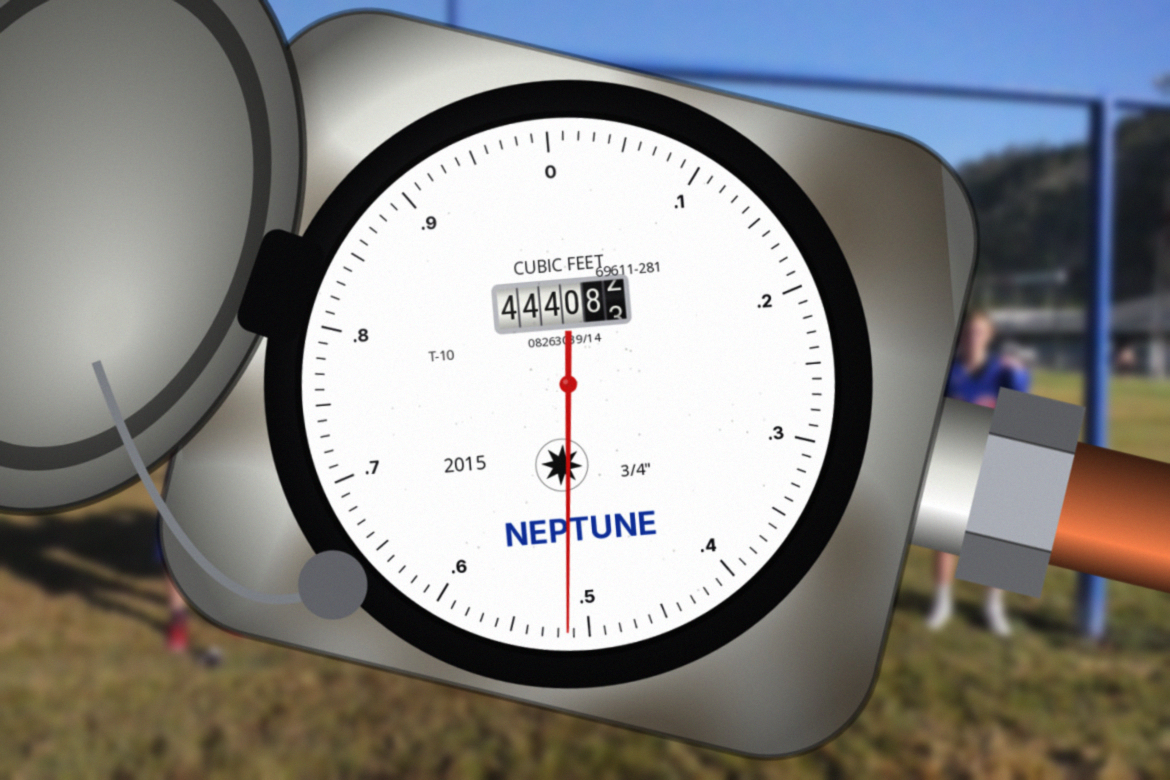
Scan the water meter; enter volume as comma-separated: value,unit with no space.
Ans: 444082.51,ft³
